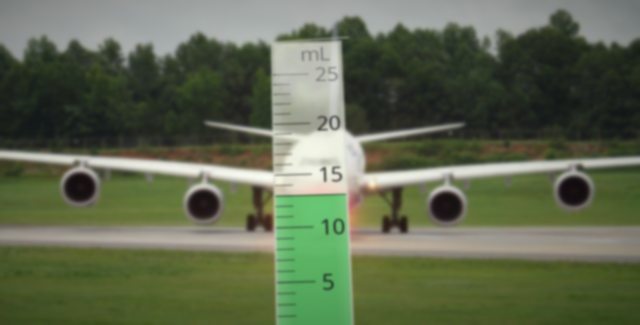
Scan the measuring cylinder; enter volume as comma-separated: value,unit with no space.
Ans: 13,mL
